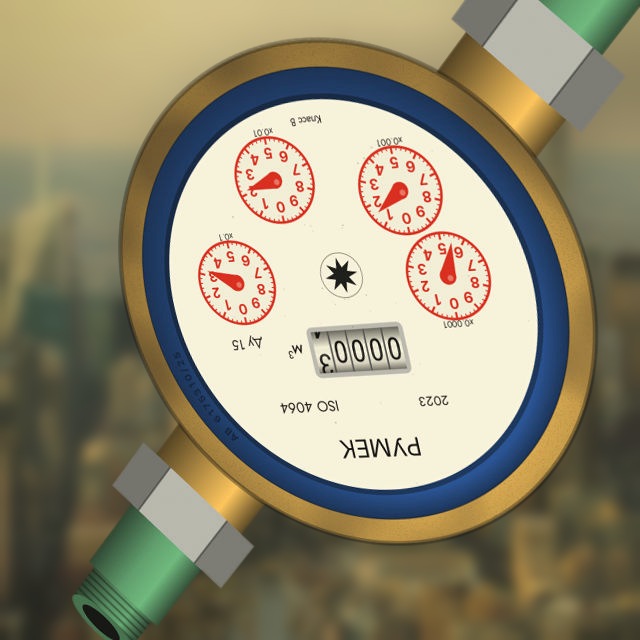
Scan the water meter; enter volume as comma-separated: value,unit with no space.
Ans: 3.3215,m³
